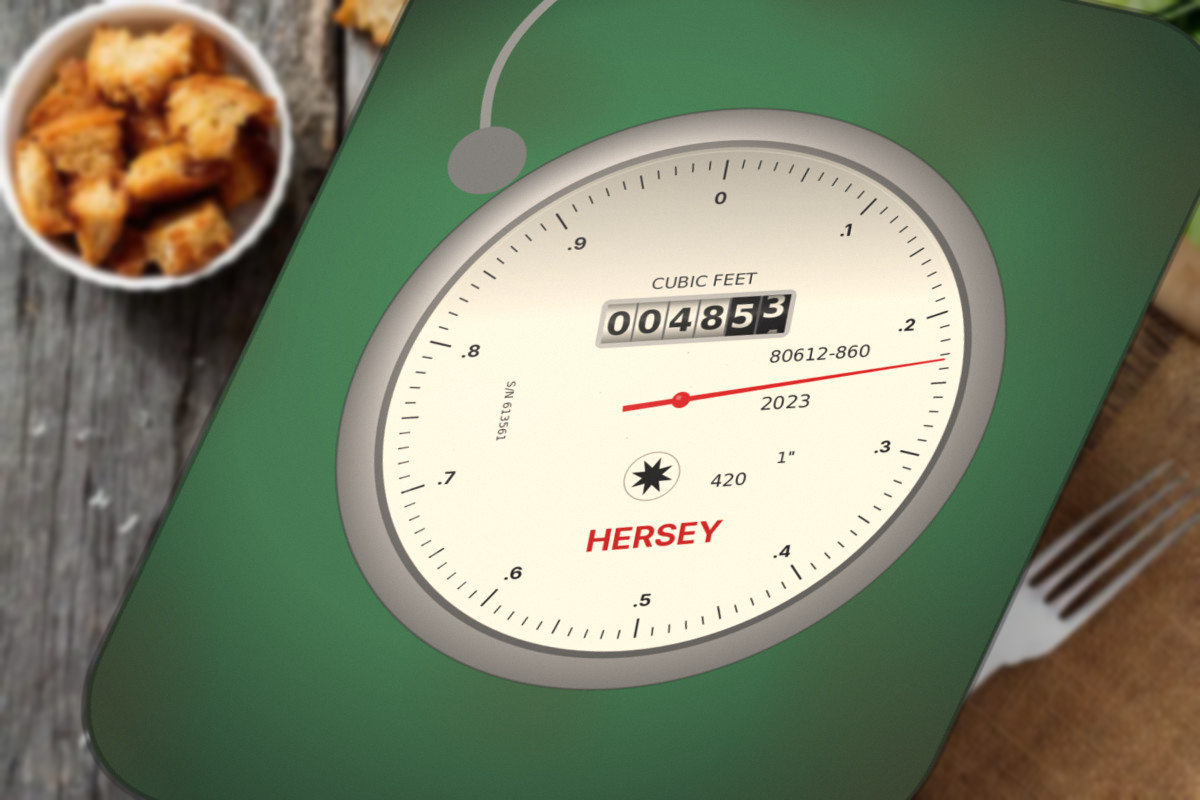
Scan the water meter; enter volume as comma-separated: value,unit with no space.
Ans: 4853.23,ft³
